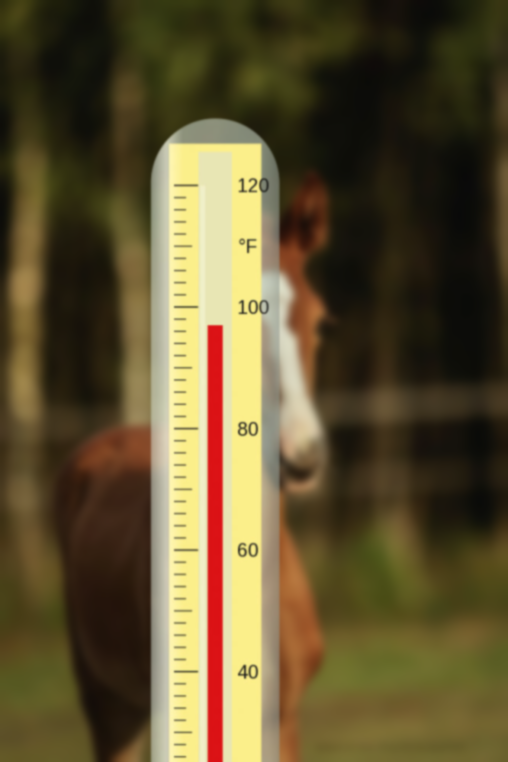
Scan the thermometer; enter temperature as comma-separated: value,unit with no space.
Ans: 97,°F
